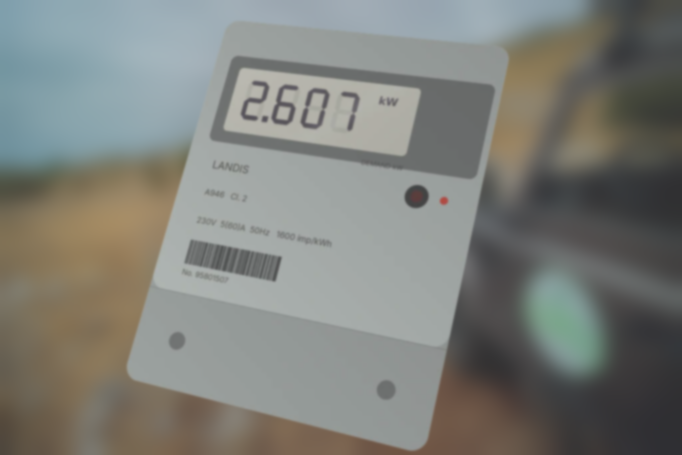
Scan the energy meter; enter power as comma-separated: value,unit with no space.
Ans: 2.607,kW
